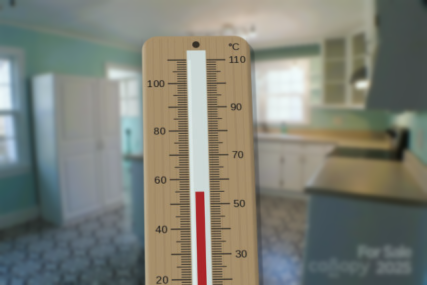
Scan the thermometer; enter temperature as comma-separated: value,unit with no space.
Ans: 55,°C
